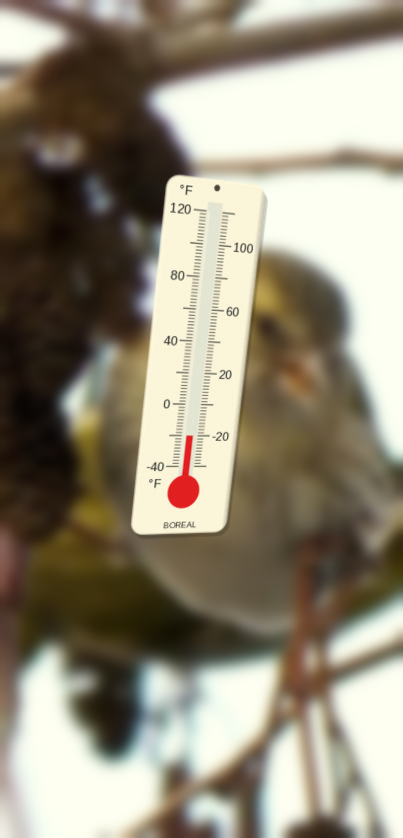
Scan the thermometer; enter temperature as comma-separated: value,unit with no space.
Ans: -20,°F
